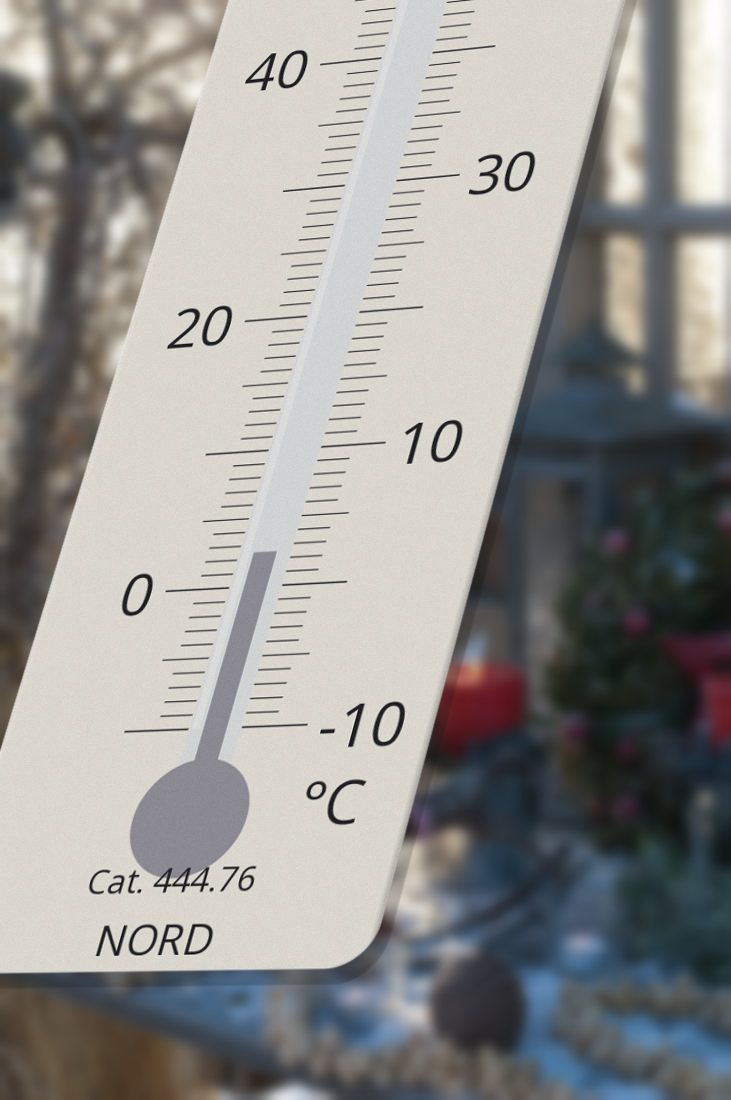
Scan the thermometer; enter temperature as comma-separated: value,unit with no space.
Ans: 2.5,°C
